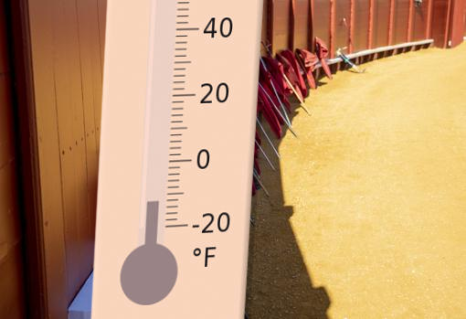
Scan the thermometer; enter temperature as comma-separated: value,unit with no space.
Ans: -12,°F
